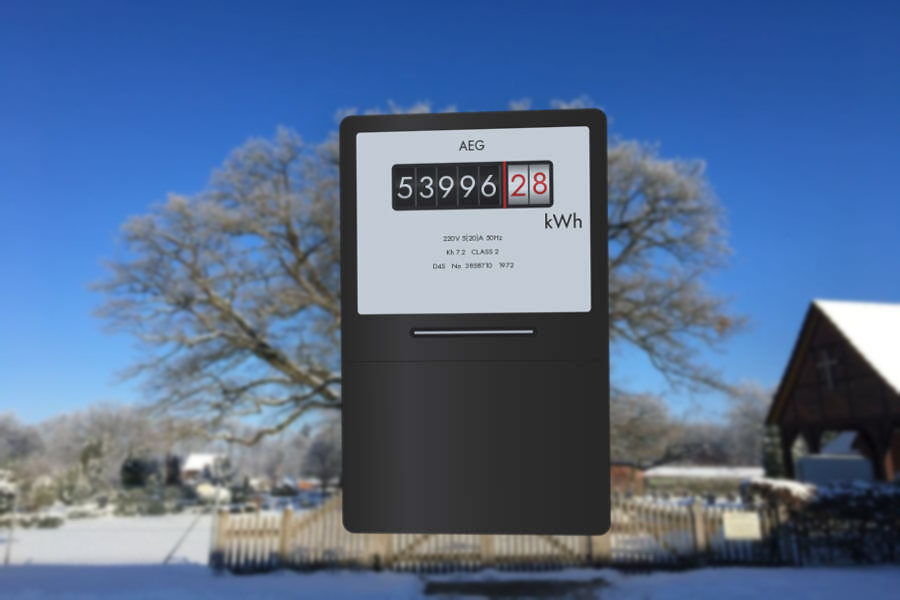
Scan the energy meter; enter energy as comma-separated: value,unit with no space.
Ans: 53996.28,kWh
